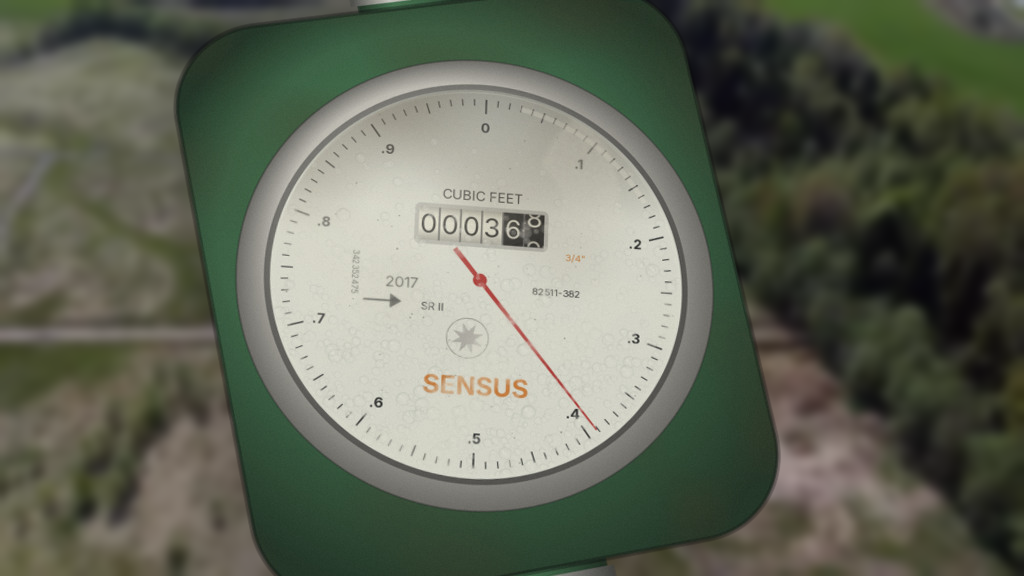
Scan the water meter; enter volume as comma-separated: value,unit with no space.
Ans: 368.39,ft³
